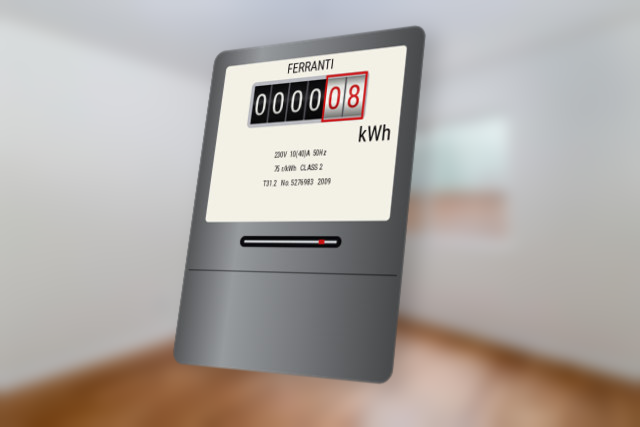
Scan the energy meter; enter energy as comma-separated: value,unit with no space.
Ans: 0.08,kWh
